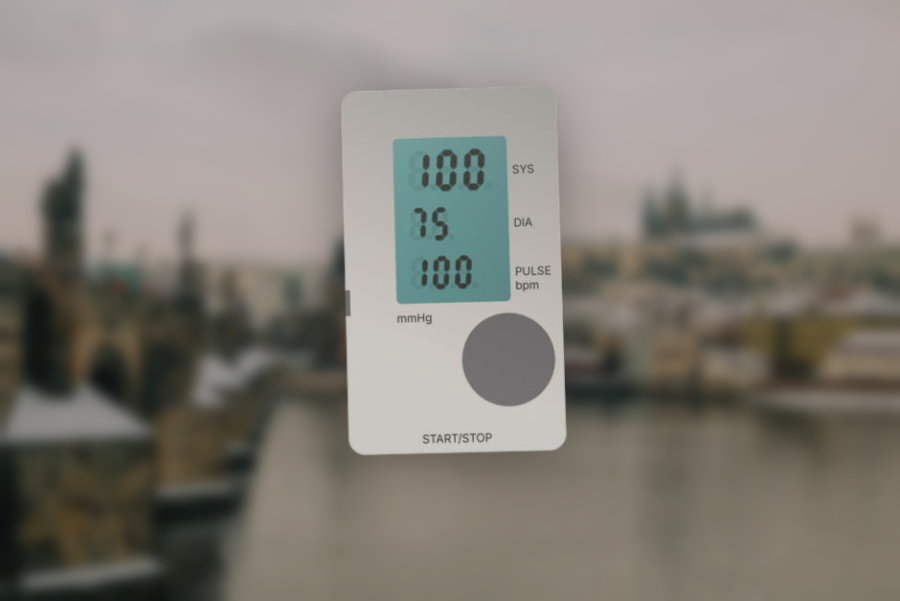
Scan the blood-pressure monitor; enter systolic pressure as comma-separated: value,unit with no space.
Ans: 100,mmHg
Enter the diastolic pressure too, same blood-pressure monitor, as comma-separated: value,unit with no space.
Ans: 75,mmHg
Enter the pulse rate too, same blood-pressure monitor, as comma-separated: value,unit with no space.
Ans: 100,bpm
